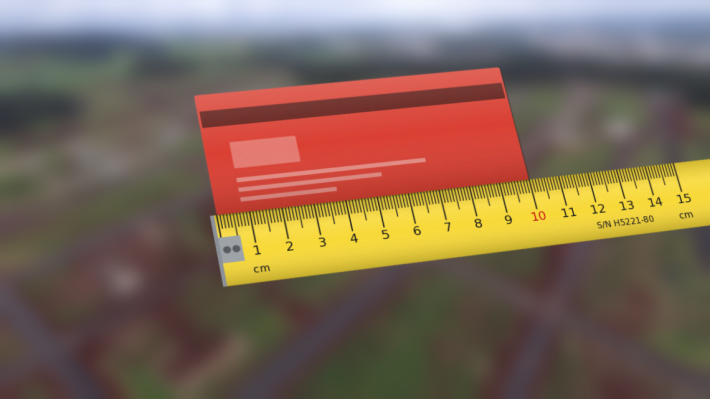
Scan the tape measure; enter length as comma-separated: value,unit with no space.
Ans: 10,cm
